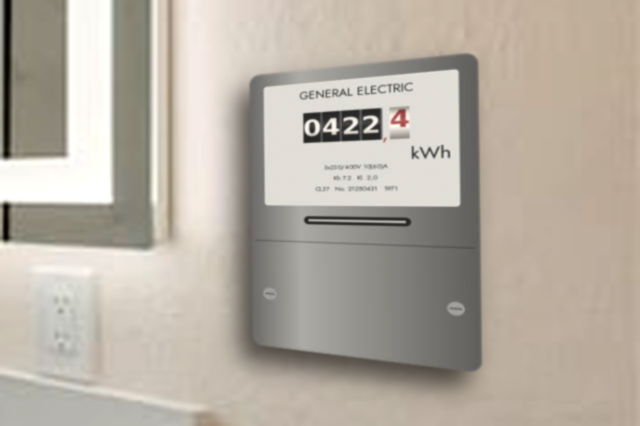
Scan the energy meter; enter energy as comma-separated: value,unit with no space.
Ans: 422.4,kWh
